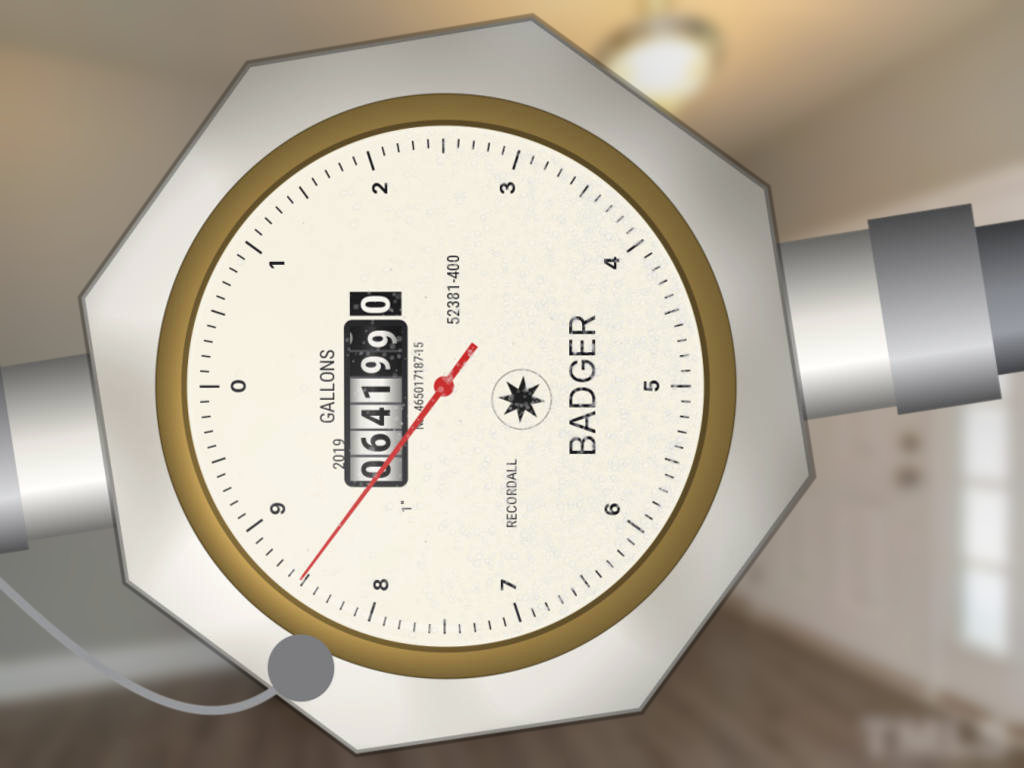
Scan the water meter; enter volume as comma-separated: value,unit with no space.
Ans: 641988.5,gal
